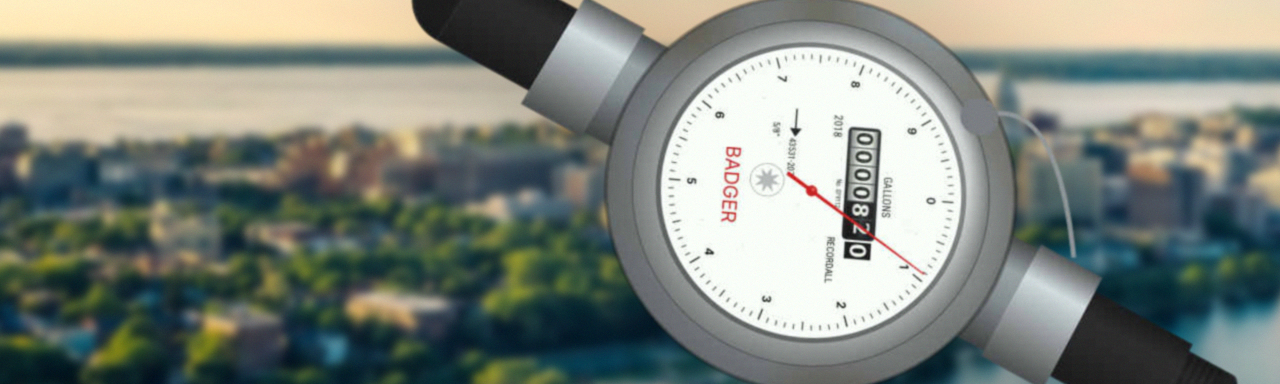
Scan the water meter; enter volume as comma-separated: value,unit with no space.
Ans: 820.9,gal
